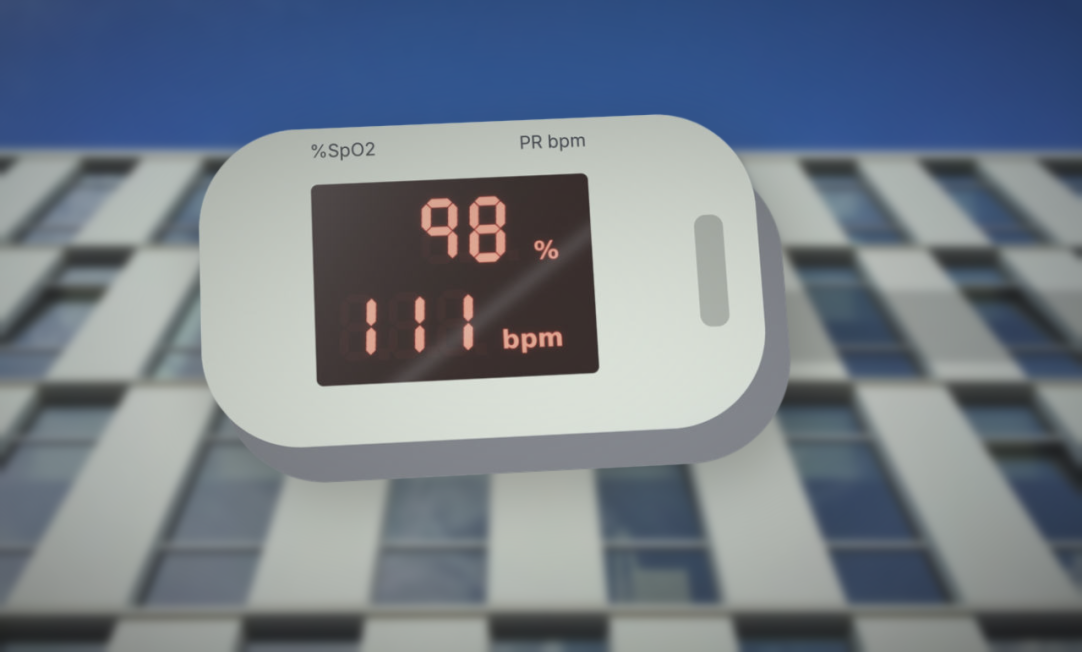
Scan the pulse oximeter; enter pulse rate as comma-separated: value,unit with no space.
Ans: 111,bpm
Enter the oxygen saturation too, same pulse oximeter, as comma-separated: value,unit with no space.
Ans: 98,%
